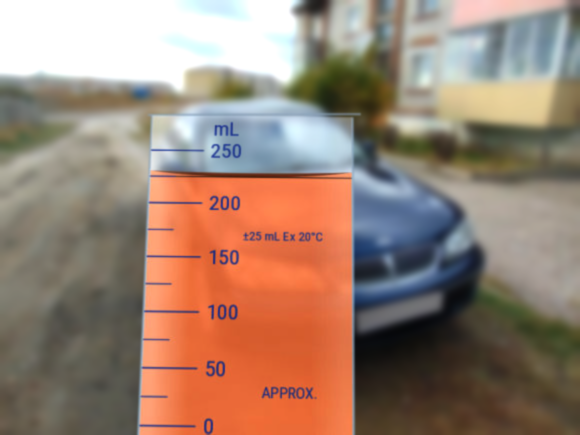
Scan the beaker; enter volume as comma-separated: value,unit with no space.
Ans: 225,mL
